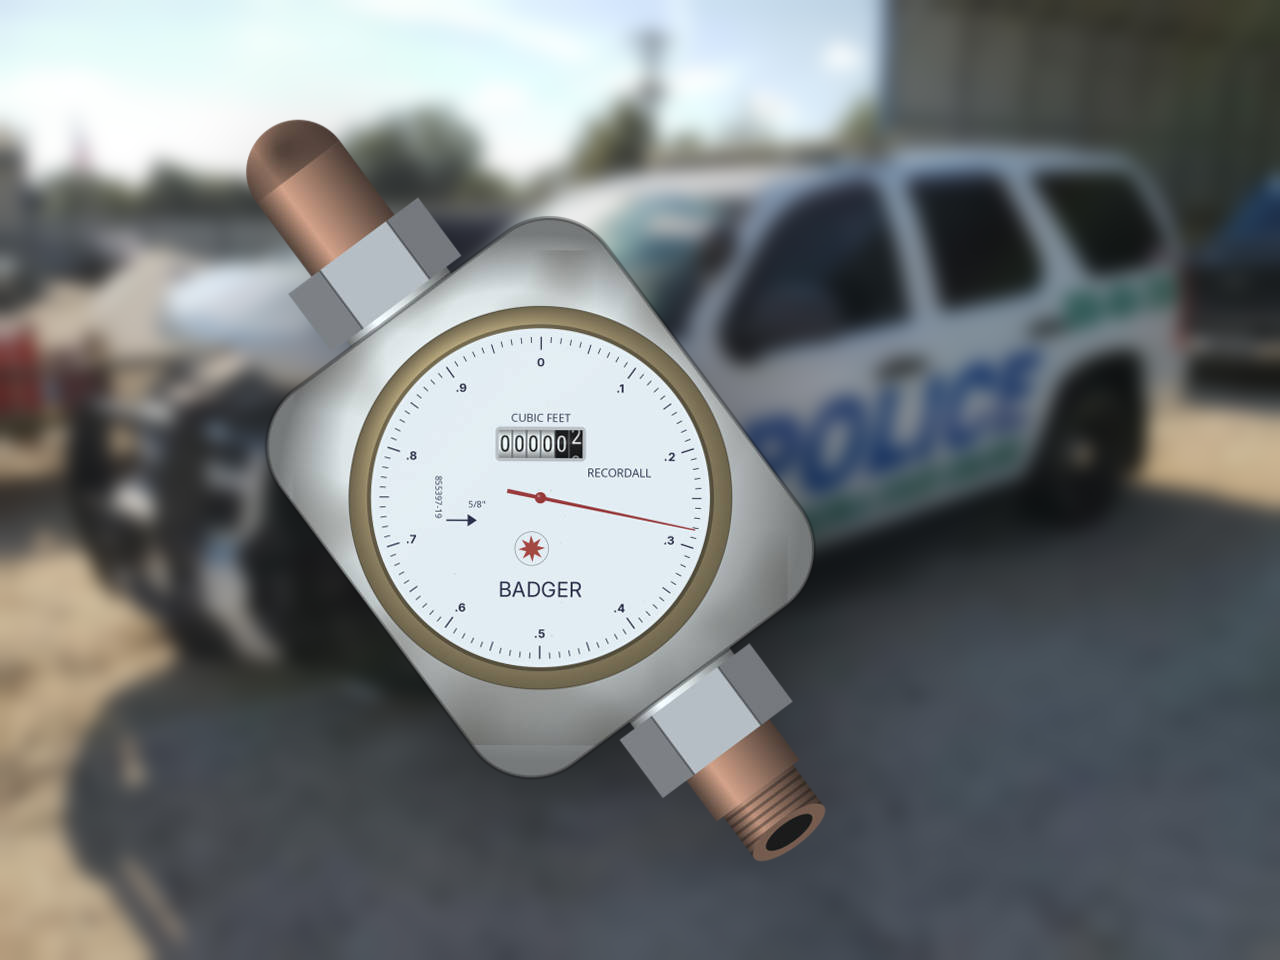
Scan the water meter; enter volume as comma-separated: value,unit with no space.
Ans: 2.28,ft³
